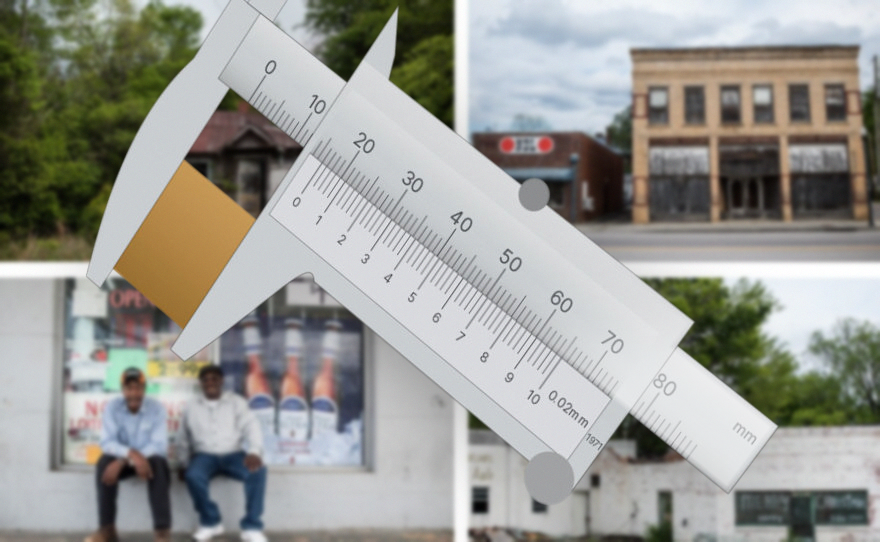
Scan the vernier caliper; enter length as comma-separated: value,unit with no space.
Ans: 16.0,mm
